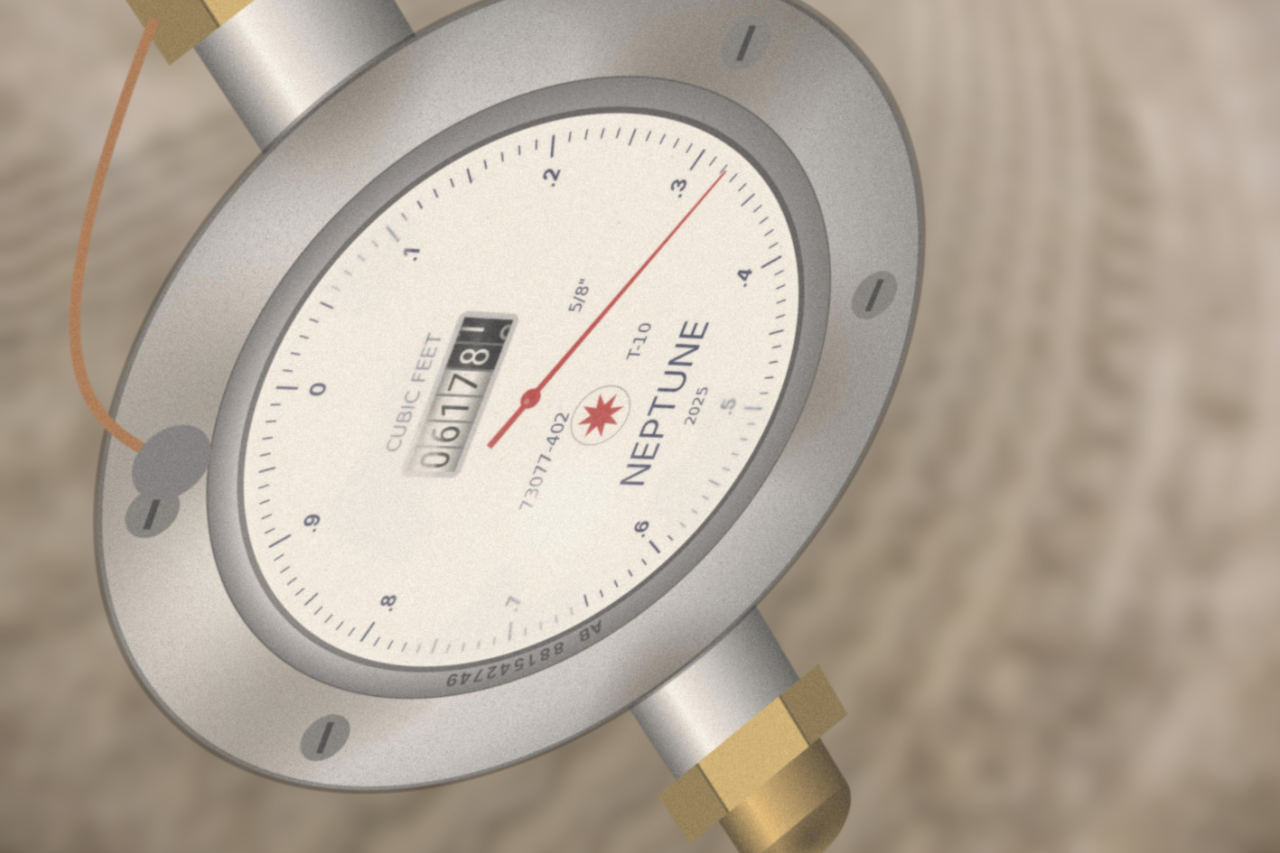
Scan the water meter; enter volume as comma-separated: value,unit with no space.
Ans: 61781.32,ft³
